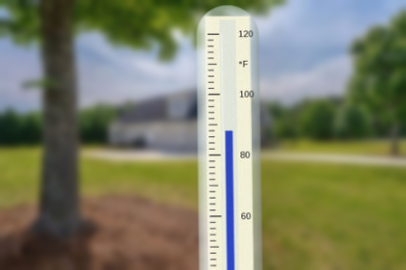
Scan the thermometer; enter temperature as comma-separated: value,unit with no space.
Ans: 88,°F
